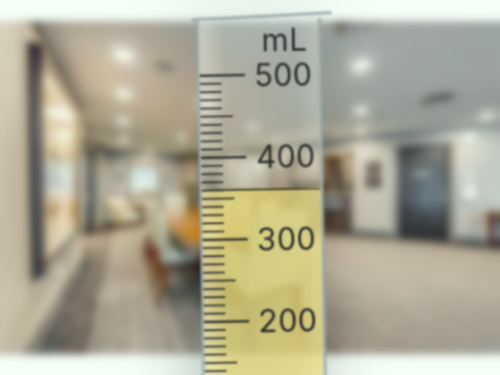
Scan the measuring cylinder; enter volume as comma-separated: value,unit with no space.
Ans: 360,mL
